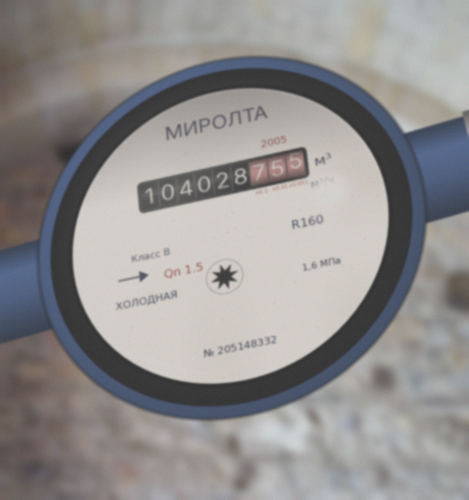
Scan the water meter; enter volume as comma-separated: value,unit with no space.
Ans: 104028.755,m³
